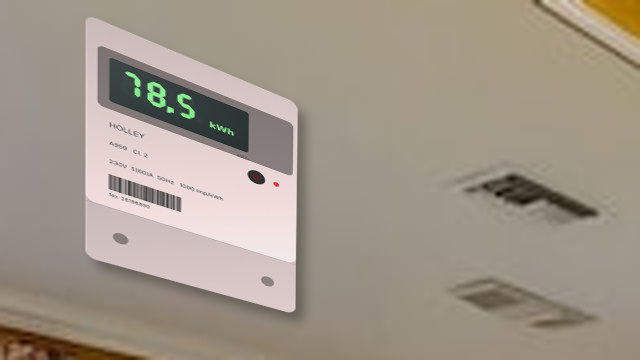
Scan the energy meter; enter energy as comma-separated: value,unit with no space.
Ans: 78.5,kWh
